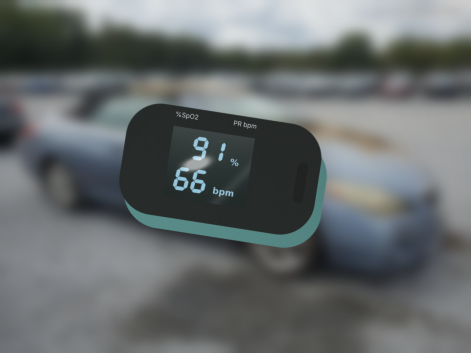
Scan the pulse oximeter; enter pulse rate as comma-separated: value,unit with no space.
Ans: 66,bpm
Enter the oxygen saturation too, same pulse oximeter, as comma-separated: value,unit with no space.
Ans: 91,%
